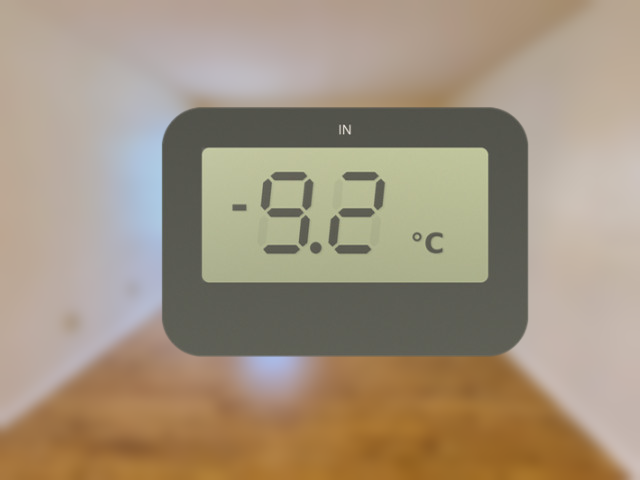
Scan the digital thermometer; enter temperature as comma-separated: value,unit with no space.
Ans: -9.2,°C
